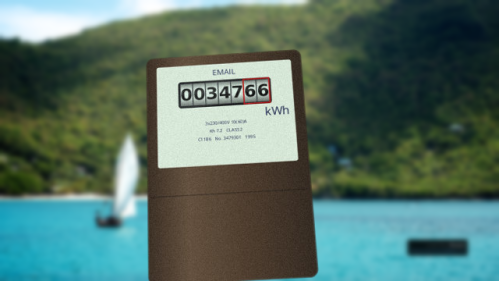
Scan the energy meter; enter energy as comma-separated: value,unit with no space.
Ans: 347.66,kWh
